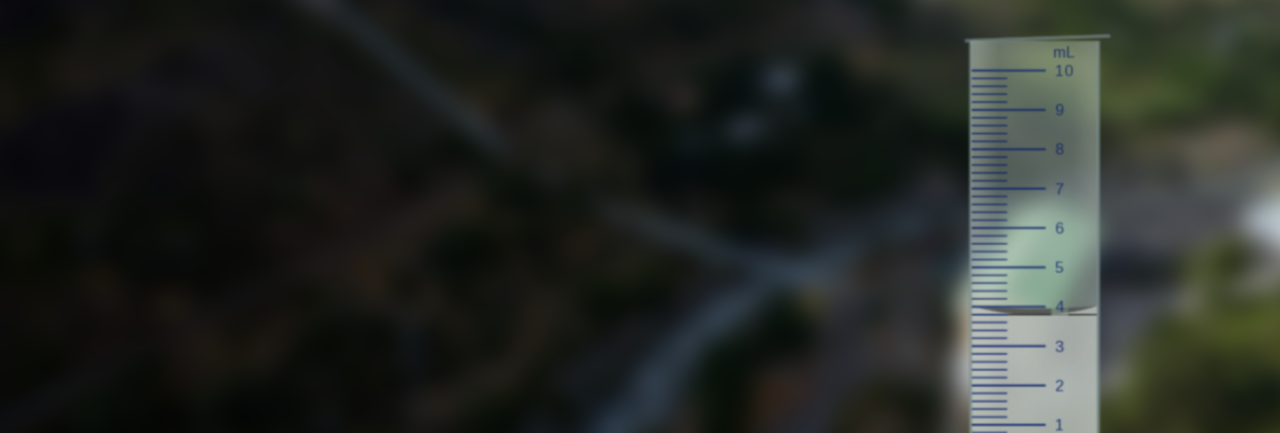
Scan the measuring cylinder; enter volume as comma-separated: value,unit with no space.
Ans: 3.8,mL
